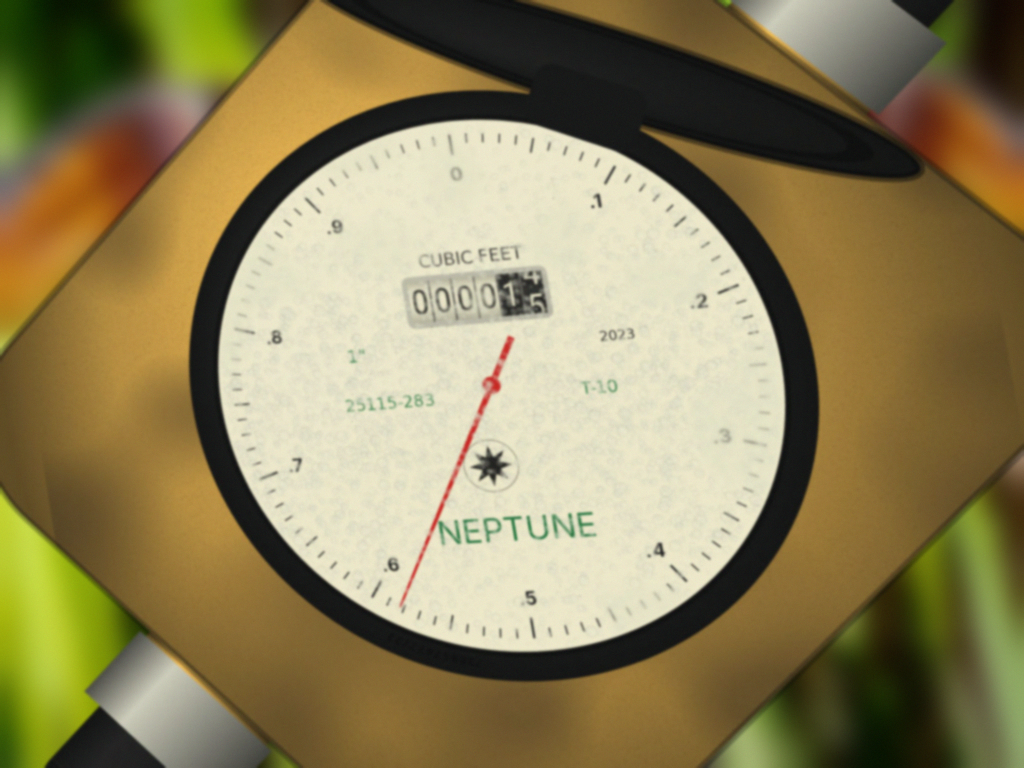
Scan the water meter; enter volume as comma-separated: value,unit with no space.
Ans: 14.58,ft³
